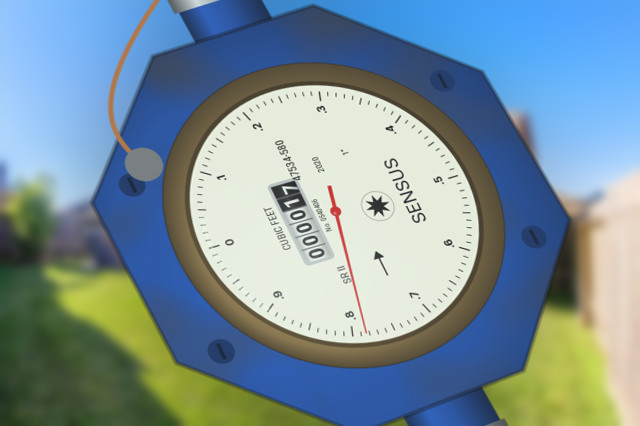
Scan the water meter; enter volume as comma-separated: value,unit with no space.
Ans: 16.78,ft³
